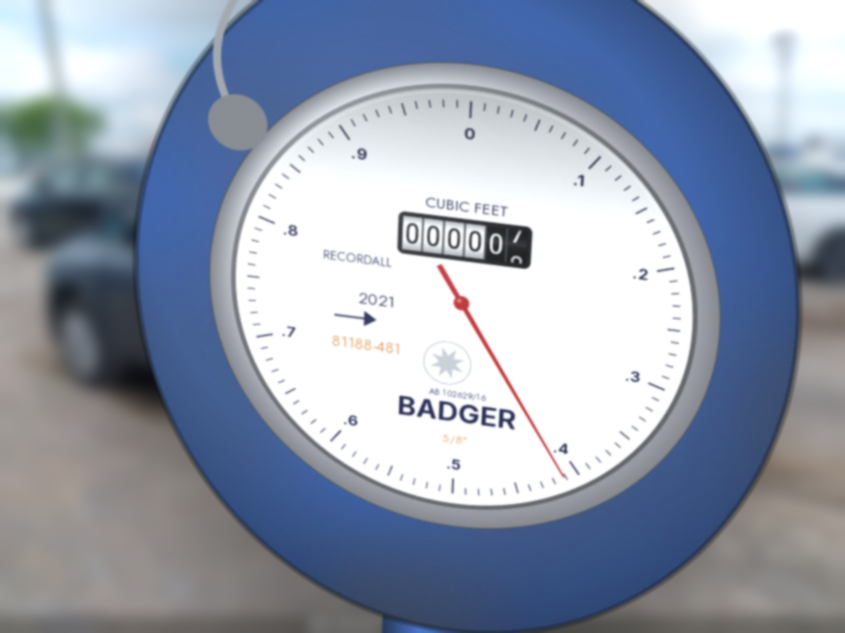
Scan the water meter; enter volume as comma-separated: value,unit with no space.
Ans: 7.41,ft³
